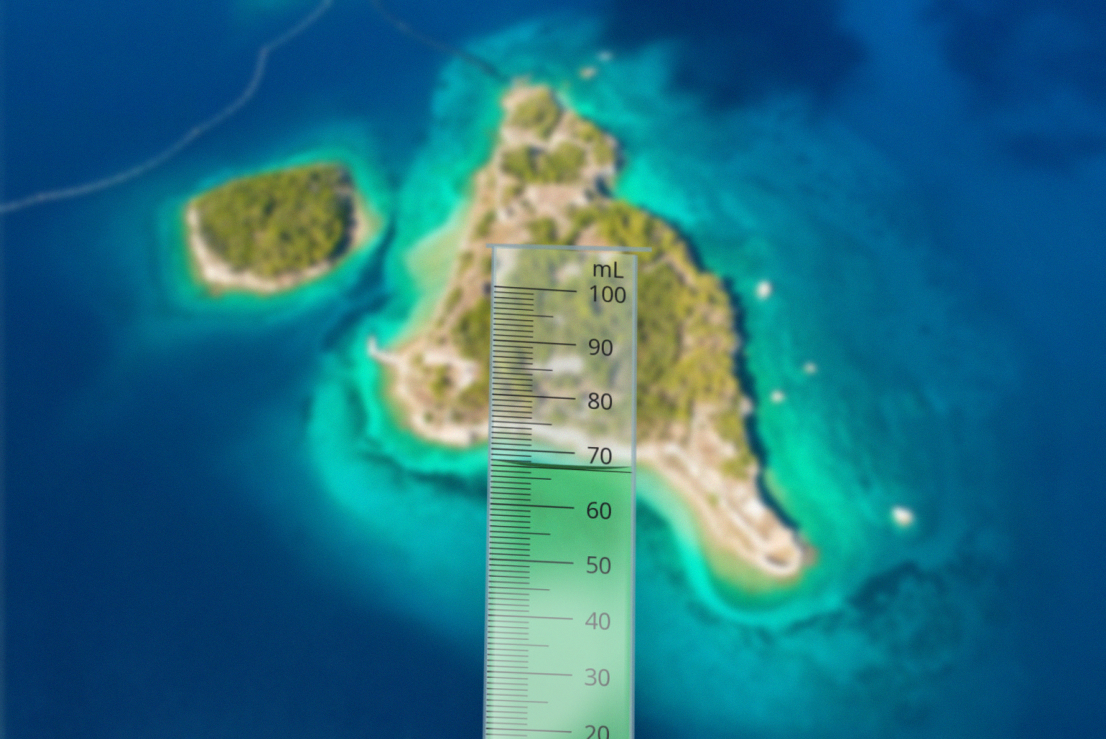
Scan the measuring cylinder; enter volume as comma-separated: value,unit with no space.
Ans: 67,mL
